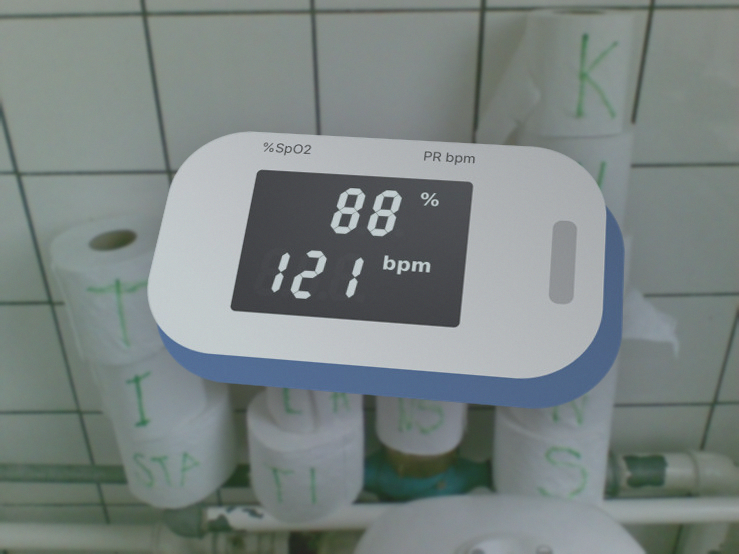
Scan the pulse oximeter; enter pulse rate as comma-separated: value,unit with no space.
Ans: 121,bpm
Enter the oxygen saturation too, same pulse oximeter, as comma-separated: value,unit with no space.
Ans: 88,%
